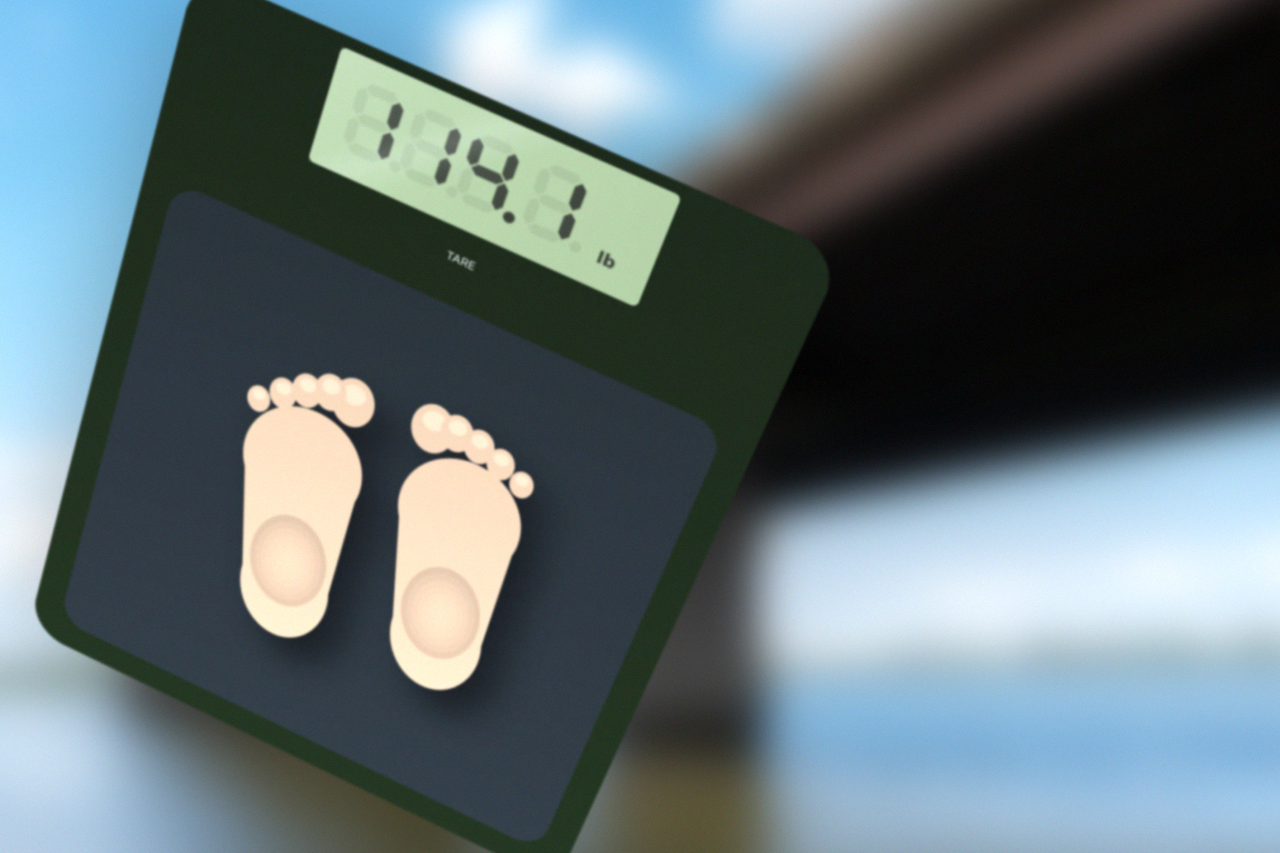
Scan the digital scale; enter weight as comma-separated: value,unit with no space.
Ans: 114.1,lb
